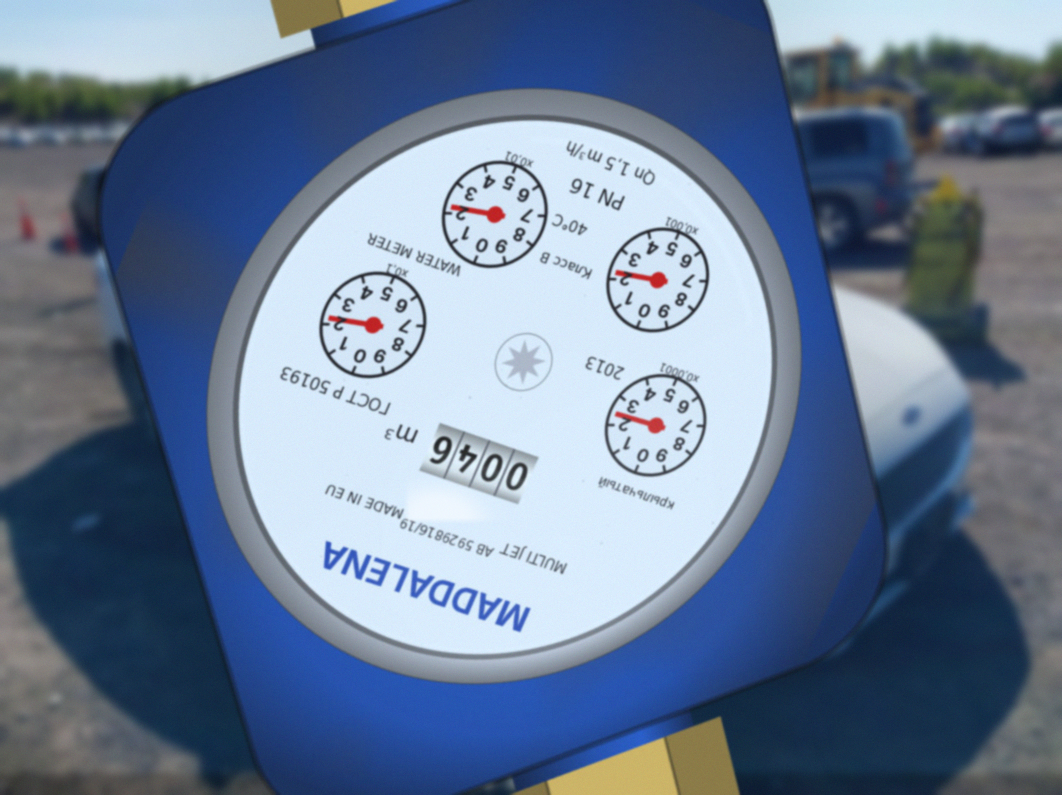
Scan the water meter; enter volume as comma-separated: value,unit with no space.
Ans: 46.2222,m³
